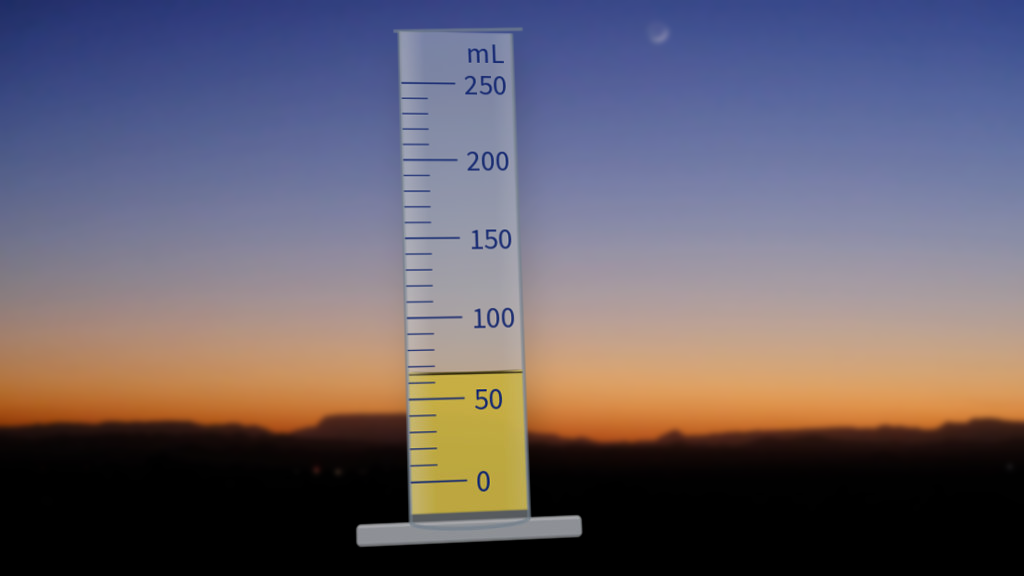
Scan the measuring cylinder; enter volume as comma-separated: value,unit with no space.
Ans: 65,mL
